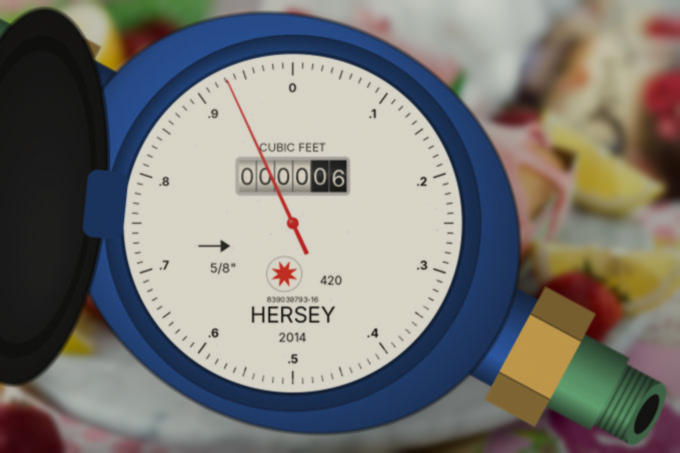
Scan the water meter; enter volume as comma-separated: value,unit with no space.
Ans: 5.93,ft³
